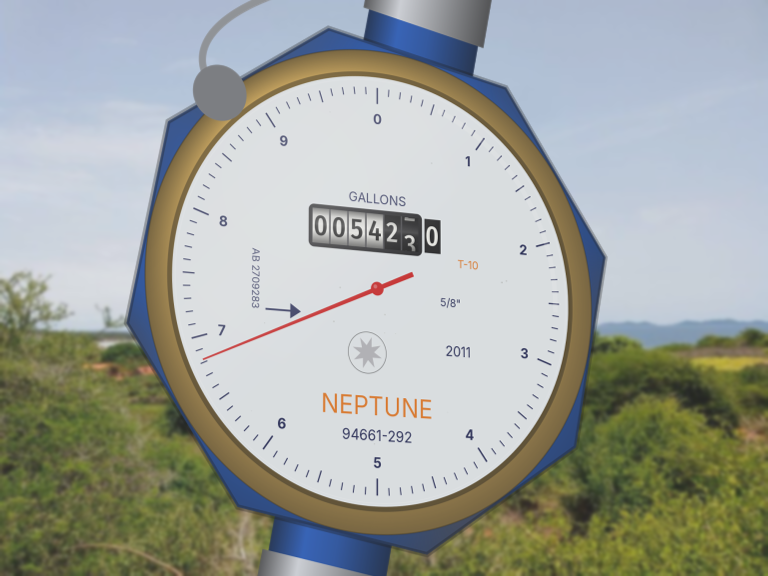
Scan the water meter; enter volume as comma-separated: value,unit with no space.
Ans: 54226.8,gal
